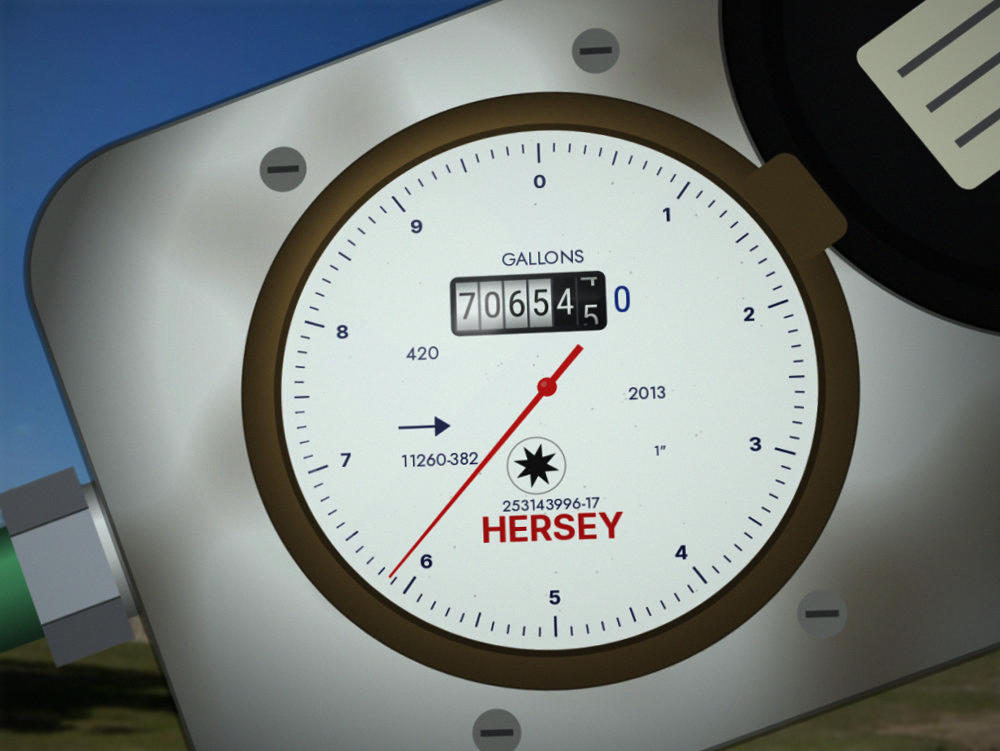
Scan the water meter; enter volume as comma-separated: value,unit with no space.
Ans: 7065446.1,gal
